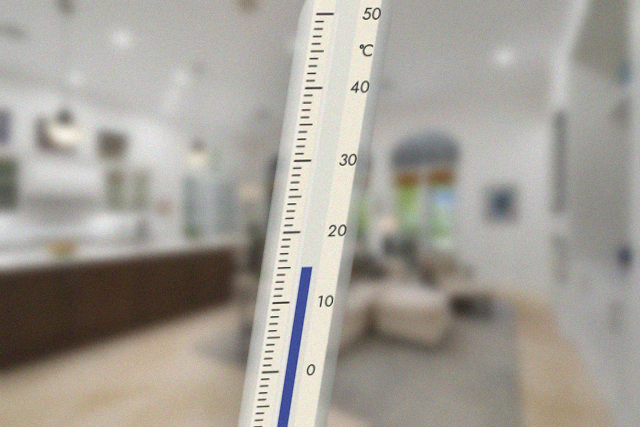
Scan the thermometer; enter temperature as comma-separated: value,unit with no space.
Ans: 15,°C
